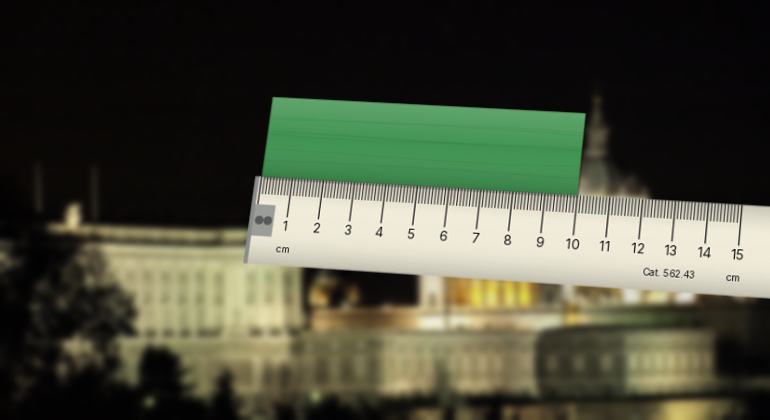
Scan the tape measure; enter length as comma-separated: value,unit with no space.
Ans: 10,cm
